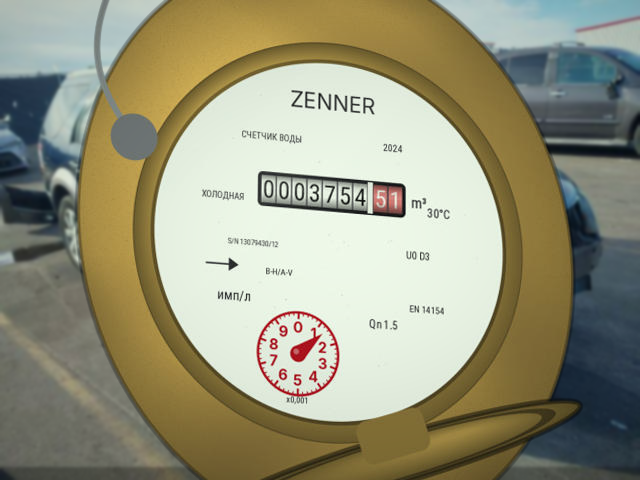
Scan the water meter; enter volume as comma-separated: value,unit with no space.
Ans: 3754.511,m³
